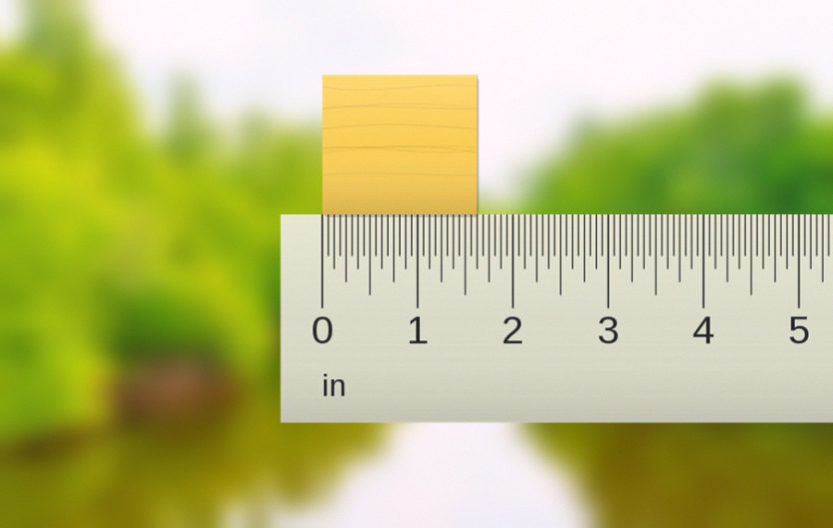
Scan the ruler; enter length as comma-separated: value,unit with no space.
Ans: 1.625,in
